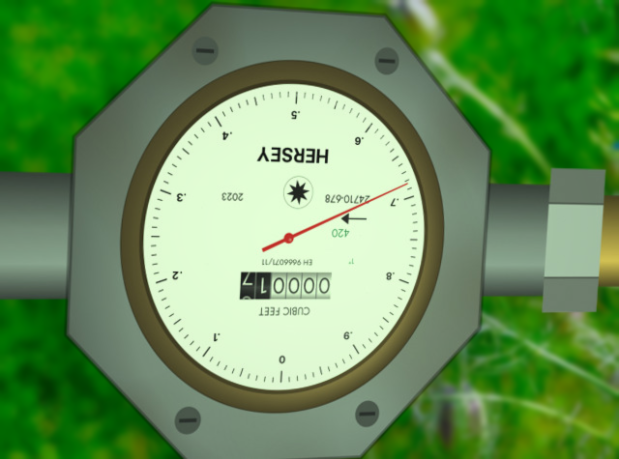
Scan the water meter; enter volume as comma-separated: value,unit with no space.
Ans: 16.68,ft³
